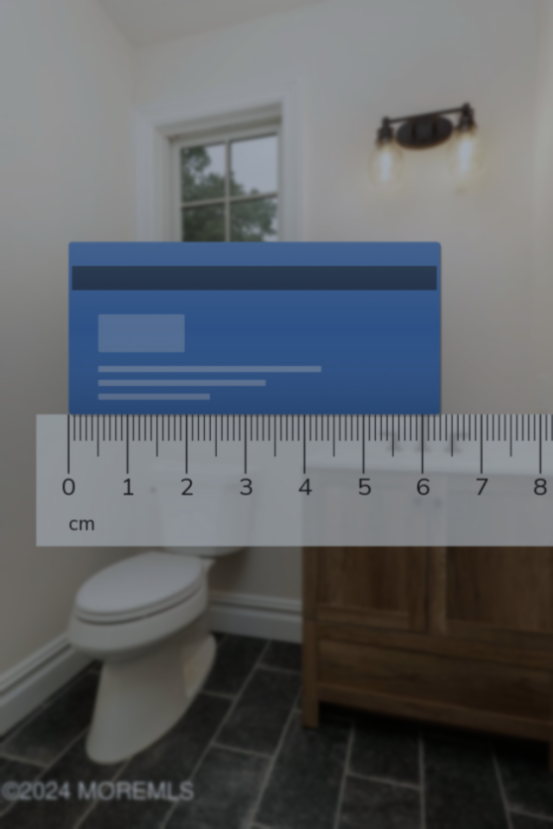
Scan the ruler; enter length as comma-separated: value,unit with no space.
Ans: 6.3,cm
